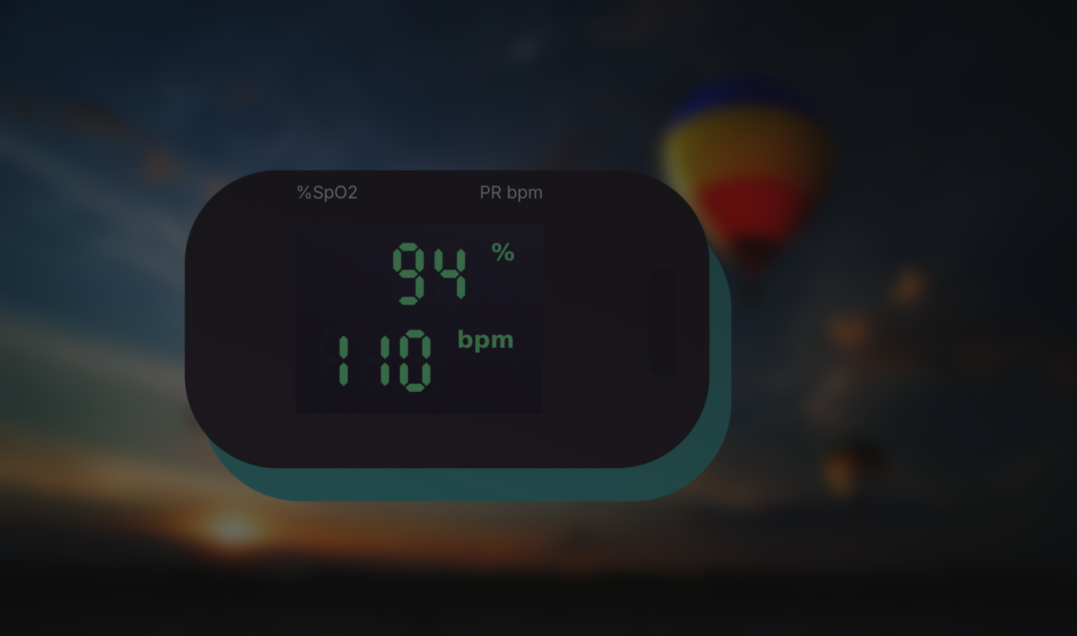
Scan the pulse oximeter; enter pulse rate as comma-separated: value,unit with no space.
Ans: 110,bpm
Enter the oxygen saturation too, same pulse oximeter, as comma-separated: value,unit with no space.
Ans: 94,%
